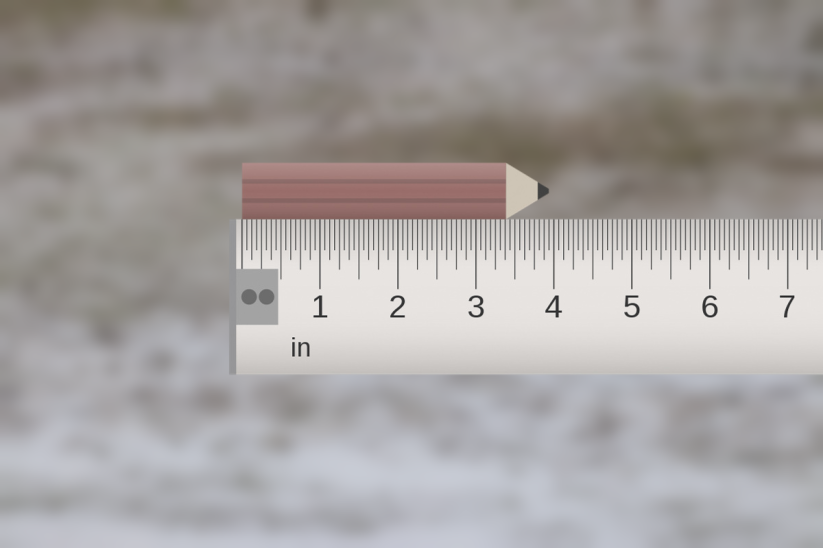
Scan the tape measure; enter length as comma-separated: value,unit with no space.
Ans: 3.9375,in
